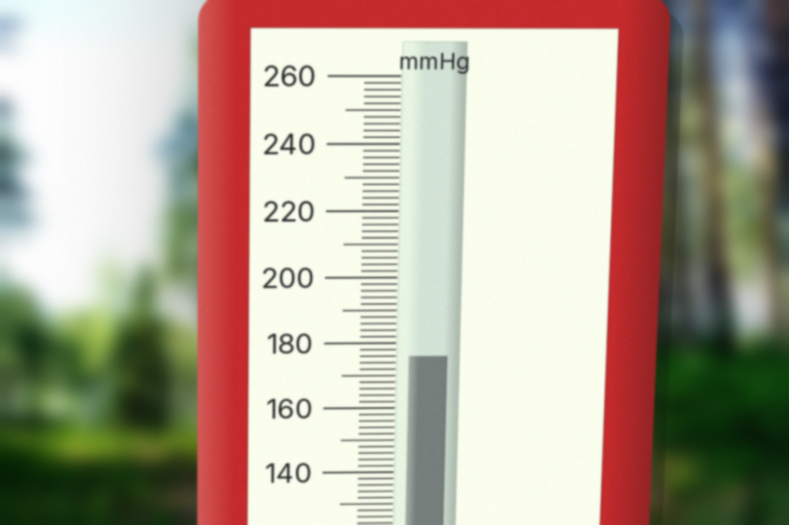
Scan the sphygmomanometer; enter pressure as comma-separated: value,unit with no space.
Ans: 176,mmHg
